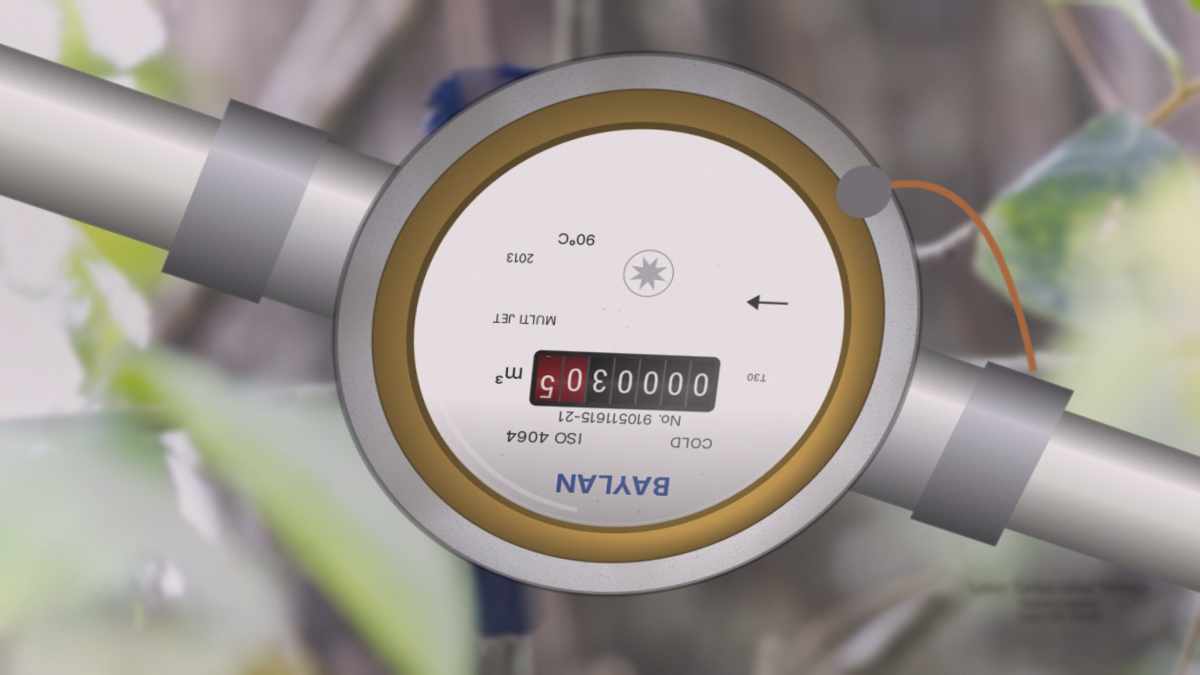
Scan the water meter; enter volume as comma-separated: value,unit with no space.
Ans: 3.05,m³
